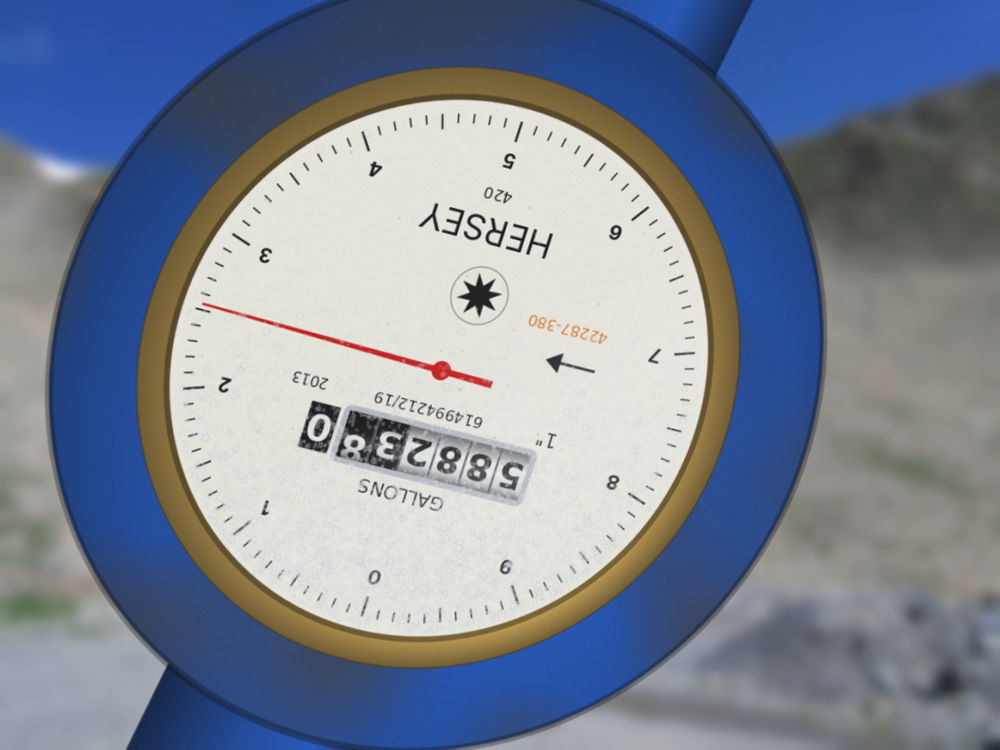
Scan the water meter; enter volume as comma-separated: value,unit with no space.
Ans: 5882382.5,gal
